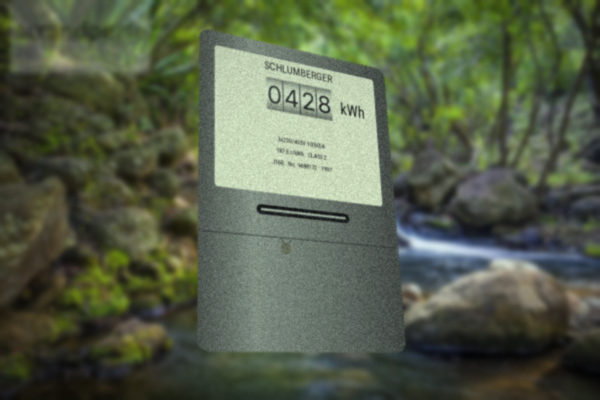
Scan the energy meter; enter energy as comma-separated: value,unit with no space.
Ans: 428,kWh
